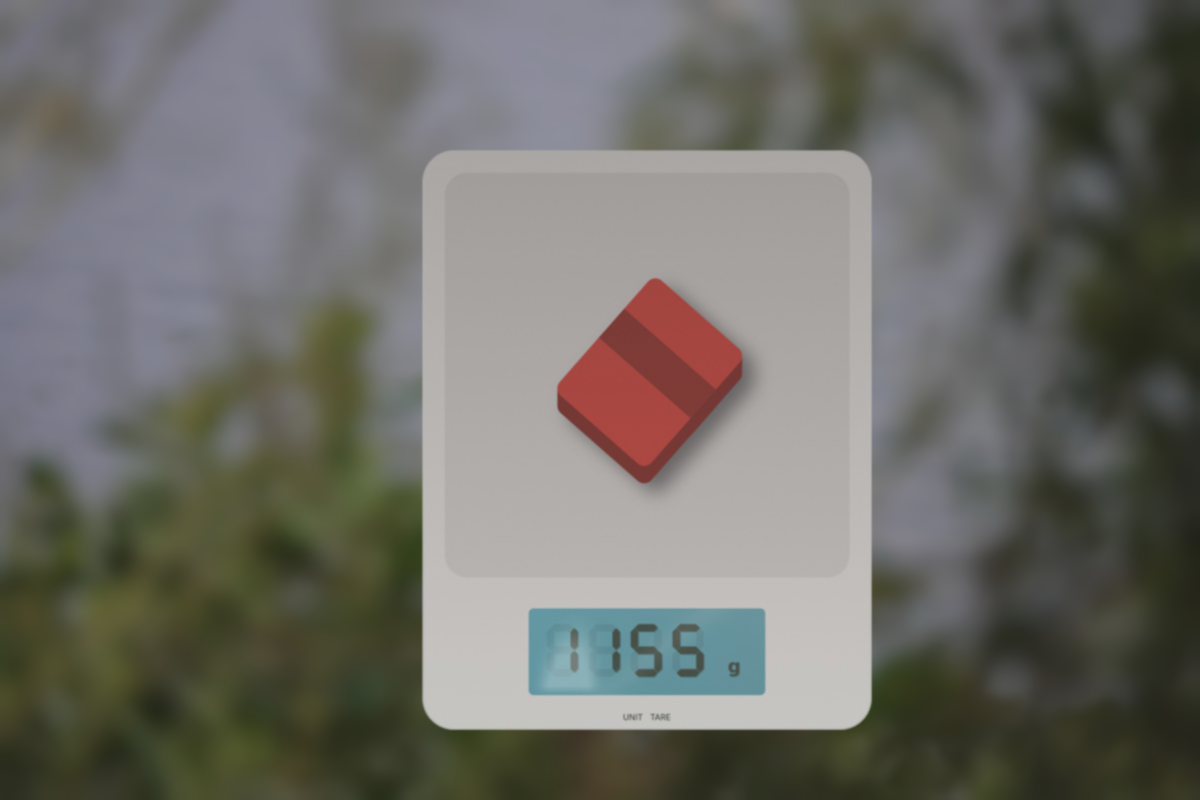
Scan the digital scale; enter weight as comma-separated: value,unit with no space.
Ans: 1155,g
